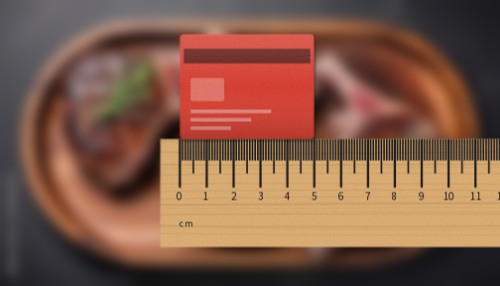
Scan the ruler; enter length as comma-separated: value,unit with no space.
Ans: 5,cm
